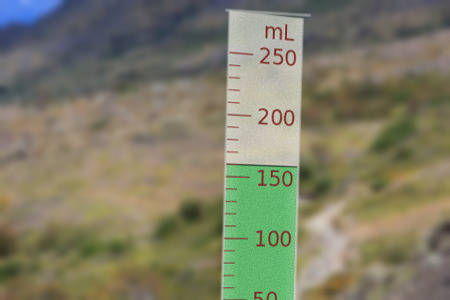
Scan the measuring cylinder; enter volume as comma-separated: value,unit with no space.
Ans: 160,mL
